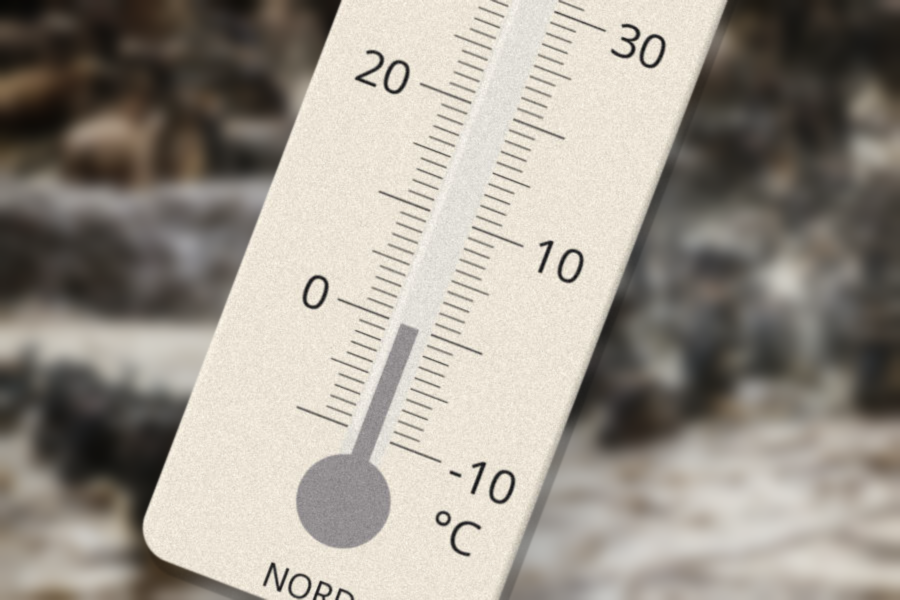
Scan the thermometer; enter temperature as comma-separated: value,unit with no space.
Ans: 0,°C
